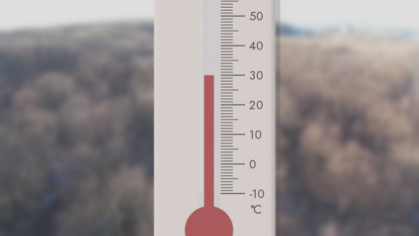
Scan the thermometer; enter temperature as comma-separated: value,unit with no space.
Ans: 30,°C
